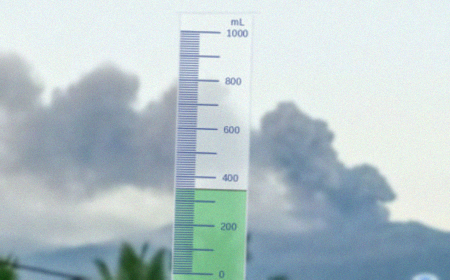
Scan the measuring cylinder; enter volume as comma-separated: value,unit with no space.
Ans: 350,mL
